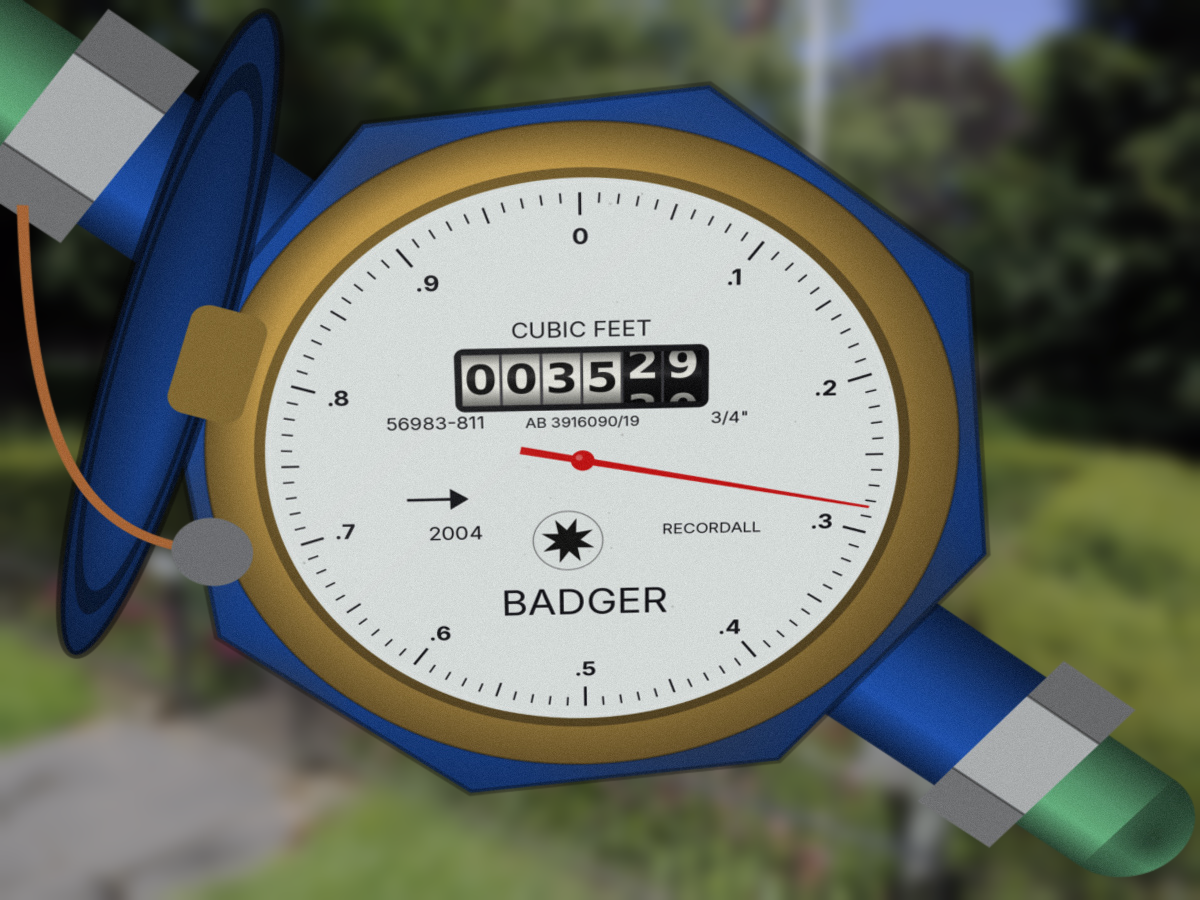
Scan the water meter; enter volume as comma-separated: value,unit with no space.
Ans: 3529.28,ft³
